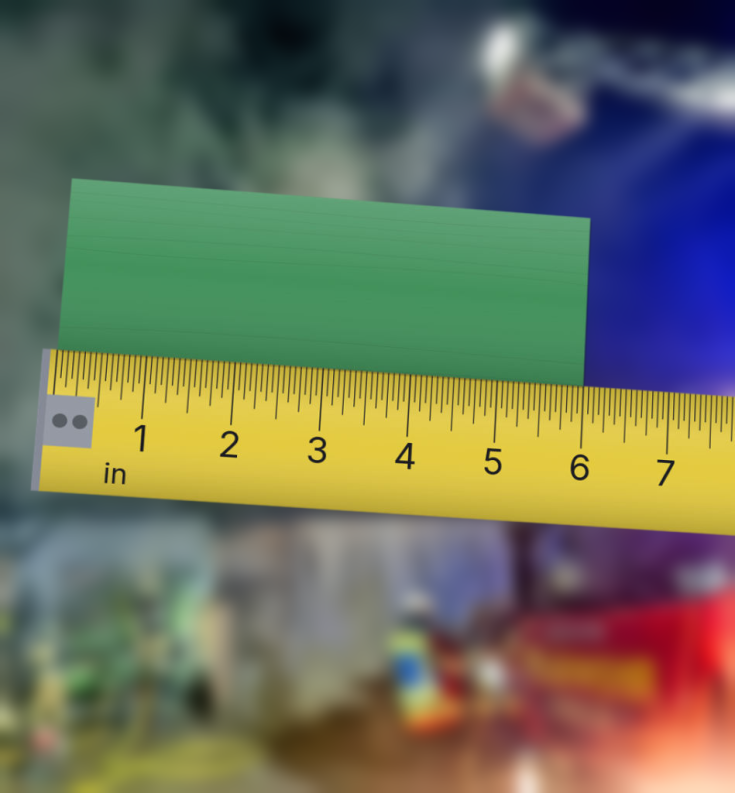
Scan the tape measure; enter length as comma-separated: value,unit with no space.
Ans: 6,in
